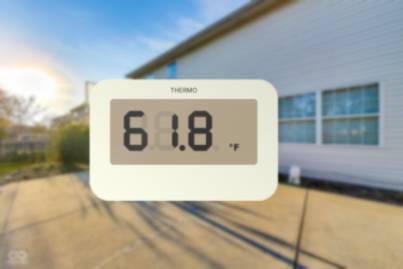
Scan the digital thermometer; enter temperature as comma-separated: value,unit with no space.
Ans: 61.8,°F
